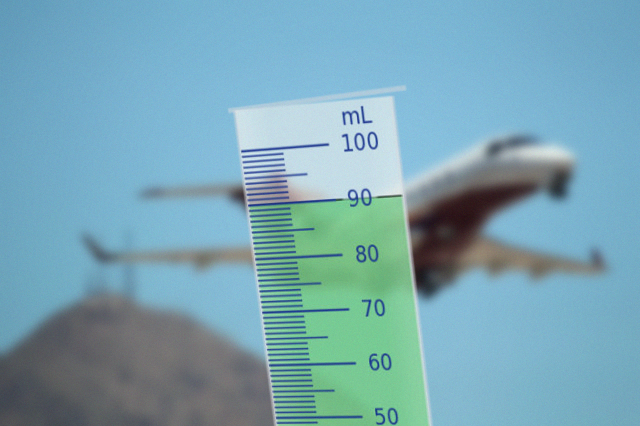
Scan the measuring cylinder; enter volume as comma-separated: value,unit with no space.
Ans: 90,mL
